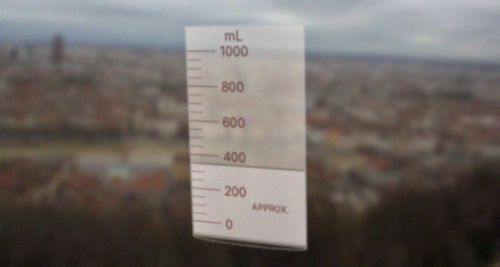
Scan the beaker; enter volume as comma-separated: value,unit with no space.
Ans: 350,mL
